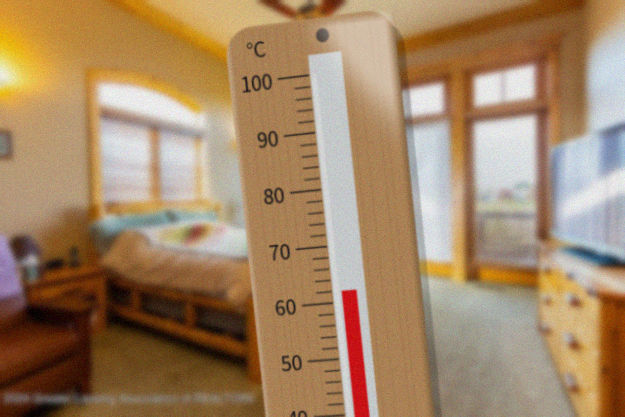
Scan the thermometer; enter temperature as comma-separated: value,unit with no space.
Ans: 62,°C
